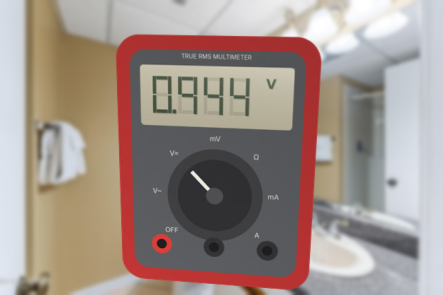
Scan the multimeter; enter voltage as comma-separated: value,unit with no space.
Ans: 0.944,V
